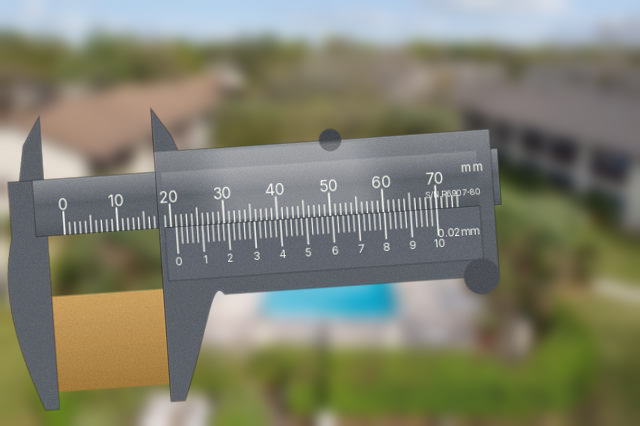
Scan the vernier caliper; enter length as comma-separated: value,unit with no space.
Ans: 21.0,mm
